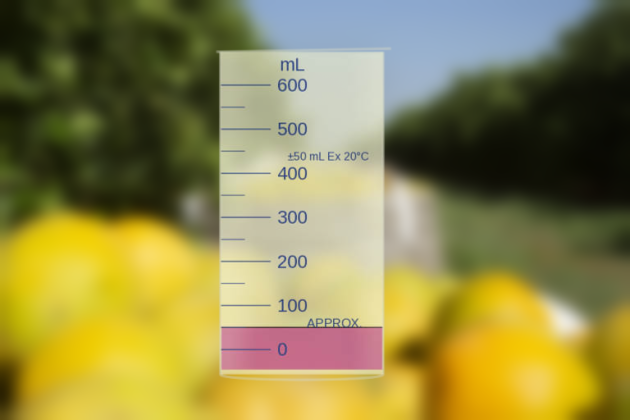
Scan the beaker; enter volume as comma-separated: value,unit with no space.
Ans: 50,mL
